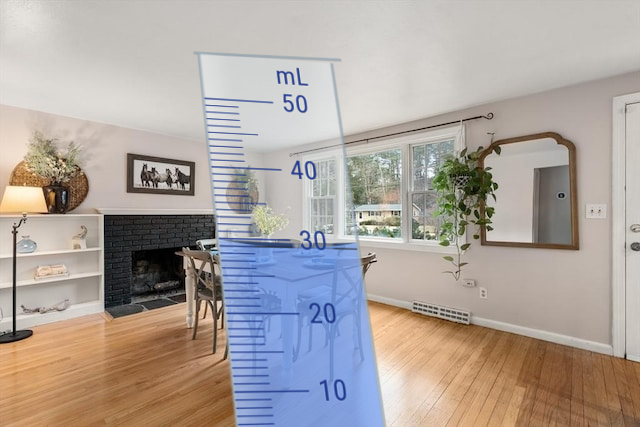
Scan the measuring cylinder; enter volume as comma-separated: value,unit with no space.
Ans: 29,mL
